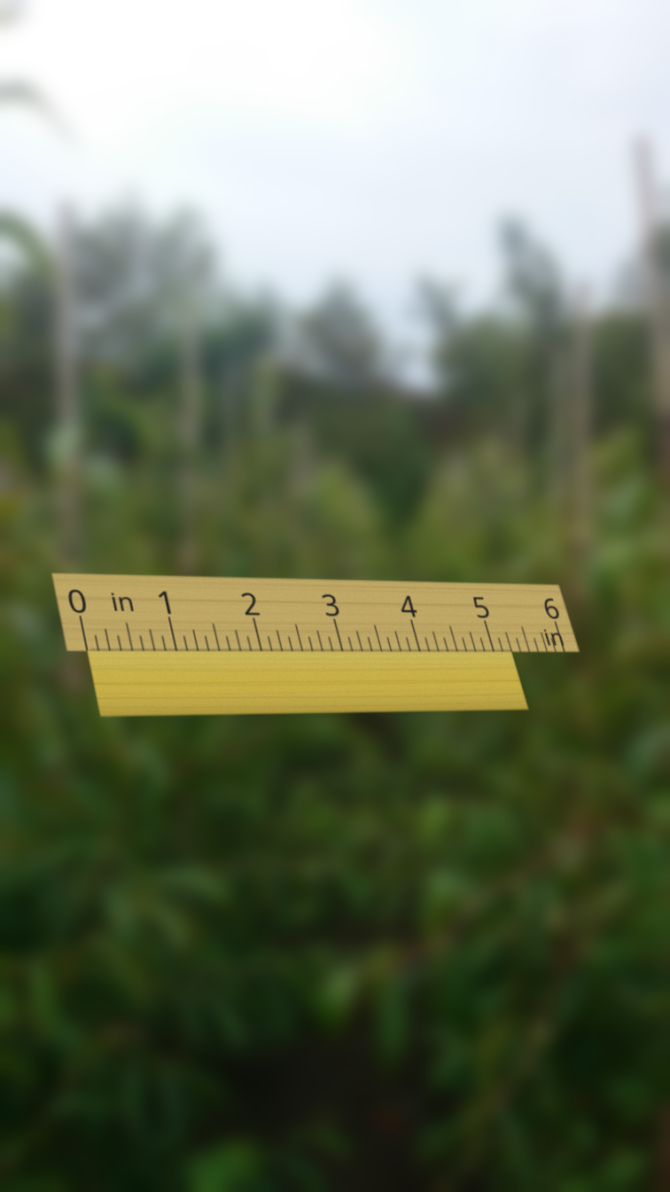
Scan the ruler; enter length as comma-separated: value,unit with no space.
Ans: 5.25,in
